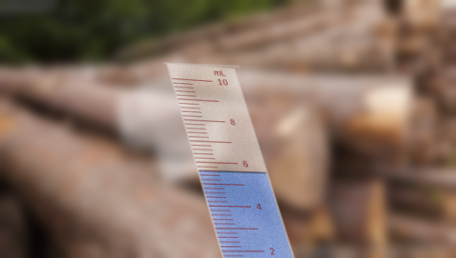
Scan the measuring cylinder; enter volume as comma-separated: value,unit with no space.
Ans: 5.6,mL
